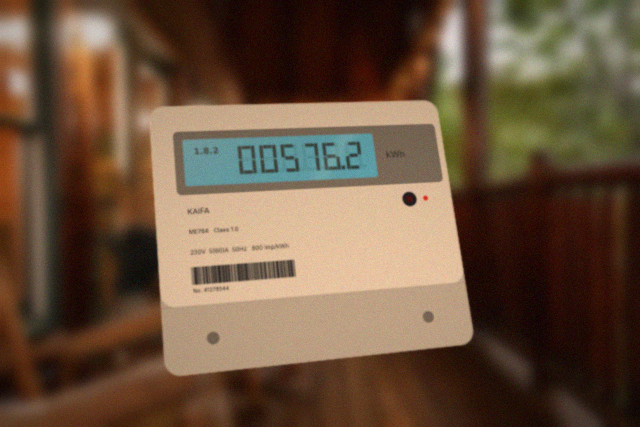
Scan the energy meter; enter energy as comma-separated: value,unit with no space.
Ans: 576.2,kWh
